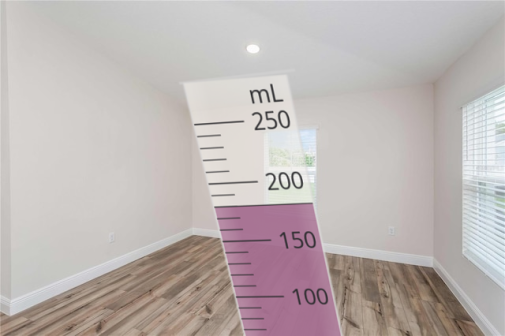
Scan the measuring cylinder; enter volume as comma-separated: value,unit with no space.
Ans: 180,mL
